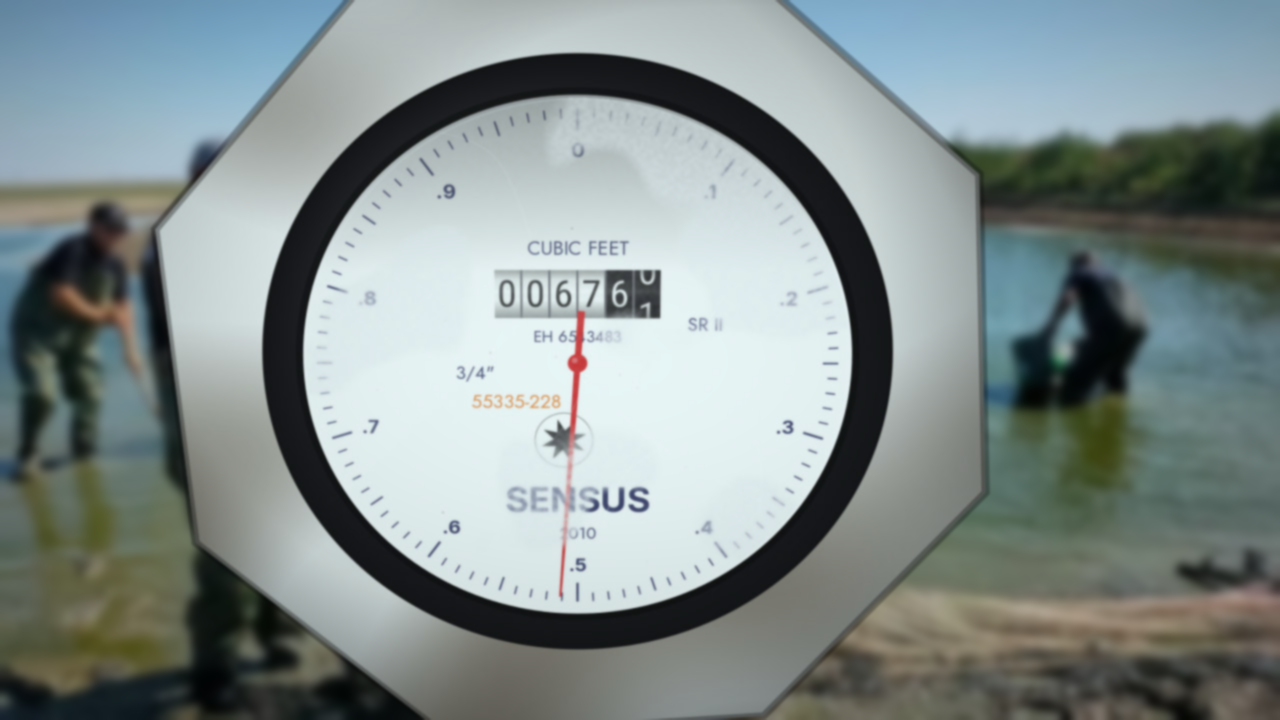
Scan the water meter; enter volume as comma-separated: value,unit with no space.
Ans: 6760.51,ft³
